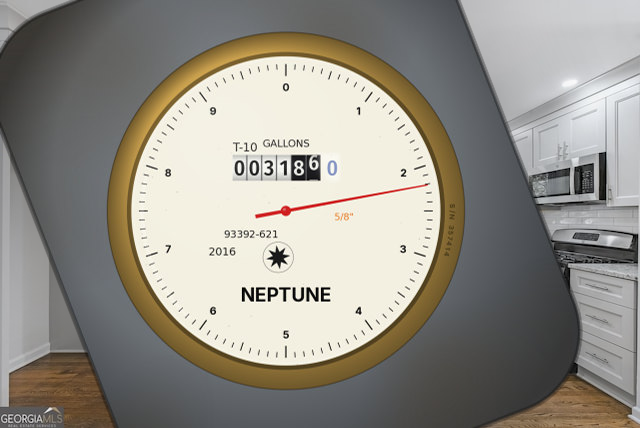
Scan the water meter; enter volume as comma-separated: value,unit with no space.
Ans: 31862.2,gal
